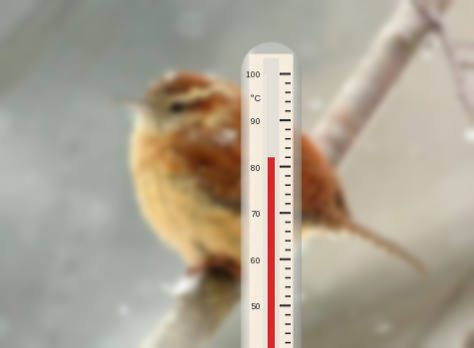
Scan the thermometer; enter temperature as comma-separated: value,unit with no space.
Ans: 82,°C
